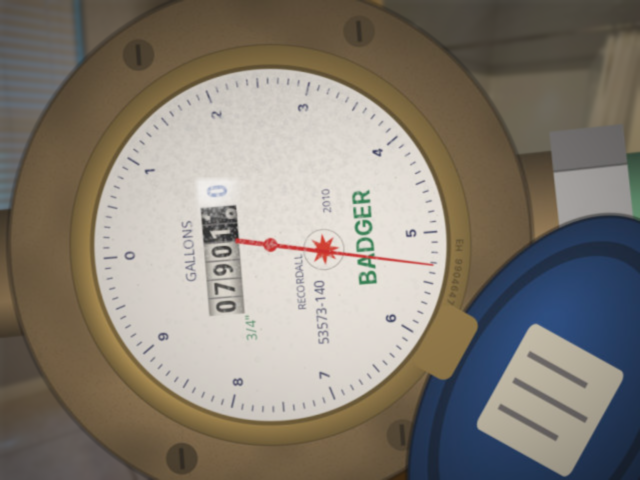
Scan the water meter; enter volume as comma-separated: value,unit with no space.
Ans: 790175.3,gal
